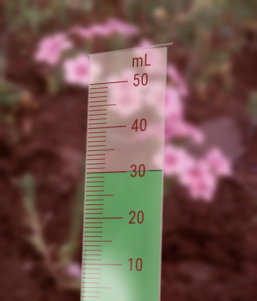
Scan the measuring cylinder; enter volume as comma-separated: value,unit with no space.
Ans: 30,mL
